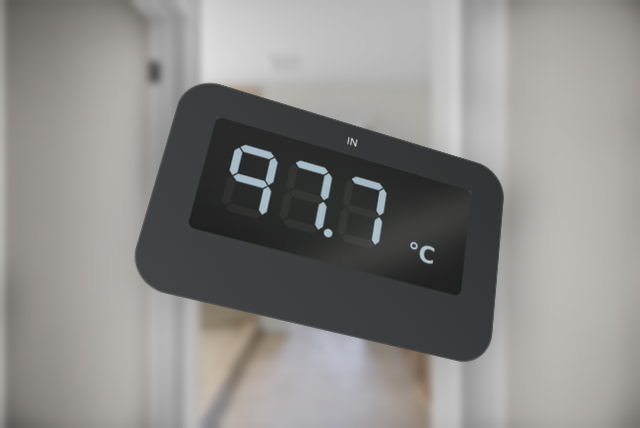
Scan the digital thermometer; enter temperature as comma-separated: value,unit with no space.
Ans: 97.7,°C
